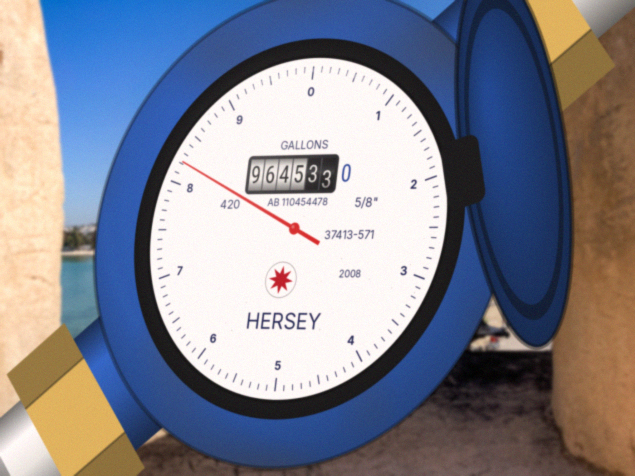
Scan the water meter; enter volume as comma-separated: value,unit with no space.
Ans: 9645328.2,gal
